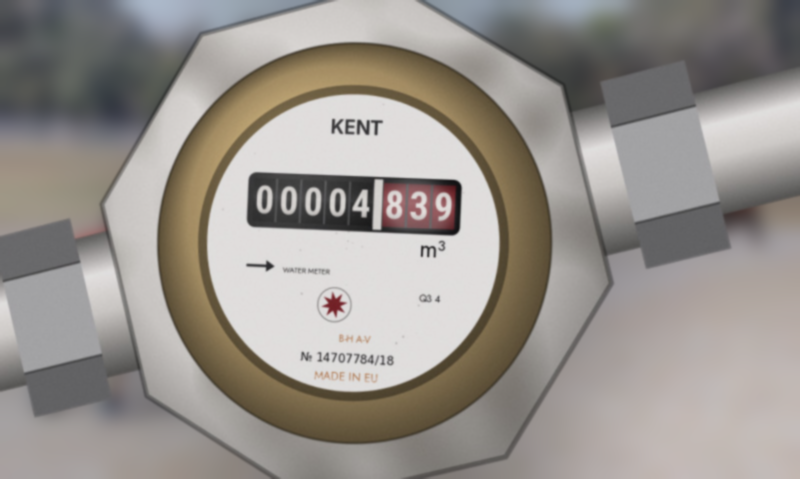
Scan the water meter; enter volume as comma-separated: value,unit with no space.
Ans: 4.839,m³
